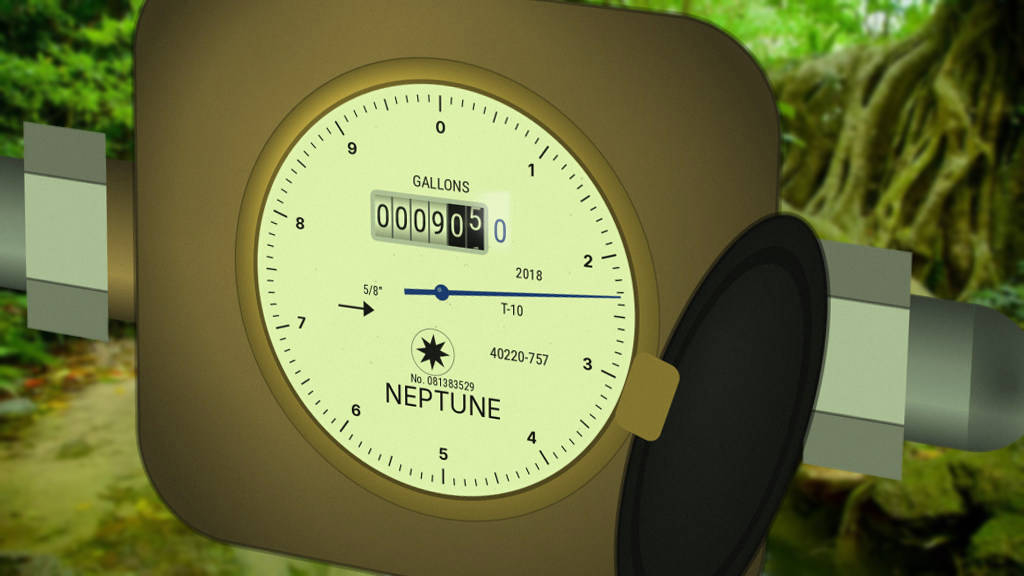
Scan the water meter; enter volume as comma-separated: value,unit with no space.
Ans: 9052.3,gal
